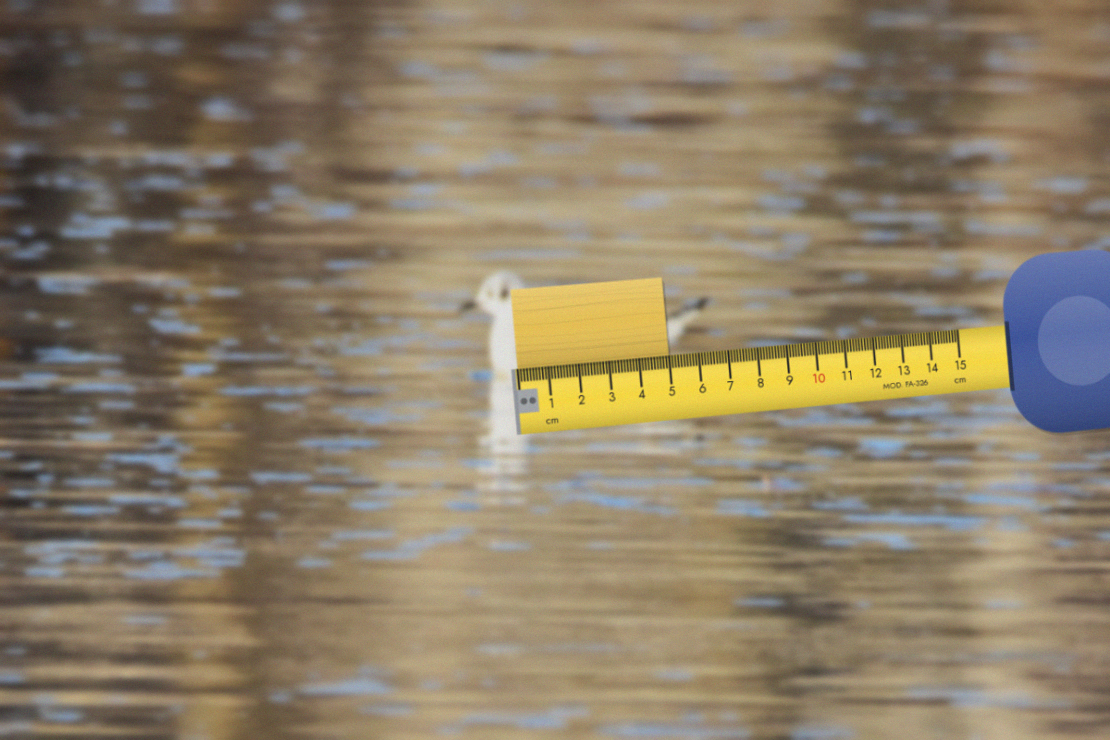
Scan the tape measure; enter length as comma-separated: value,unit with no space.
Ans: 5,cm
